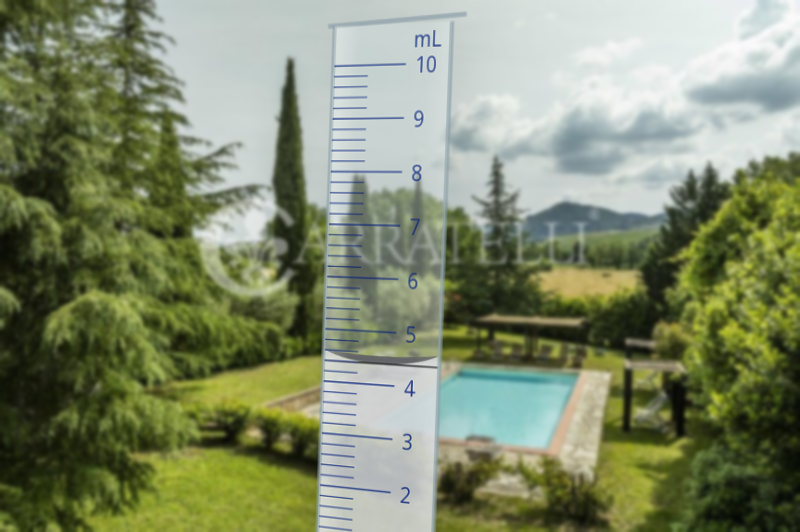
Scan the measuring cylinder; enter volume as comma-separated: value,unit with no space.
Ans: 4.4,mL
